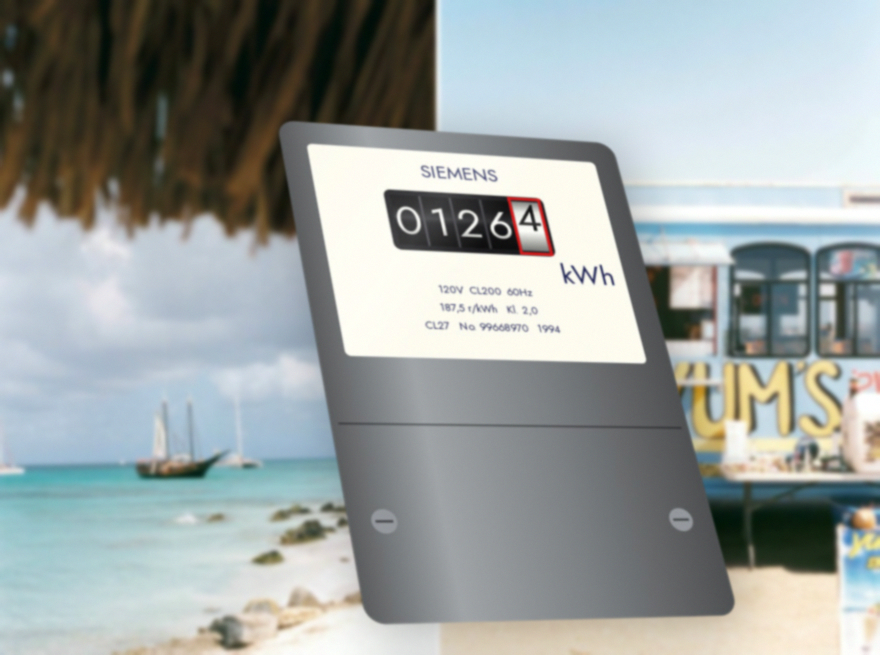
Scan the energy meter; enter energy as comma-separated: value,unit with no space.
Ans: 126.4,kWh
